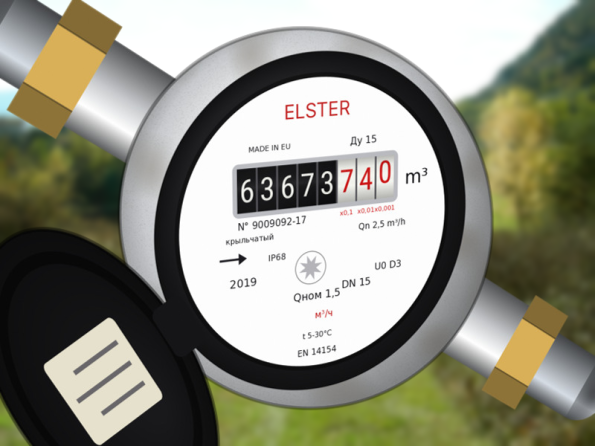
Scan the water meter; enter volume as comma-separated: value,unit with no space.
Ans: 63673.740,m³
